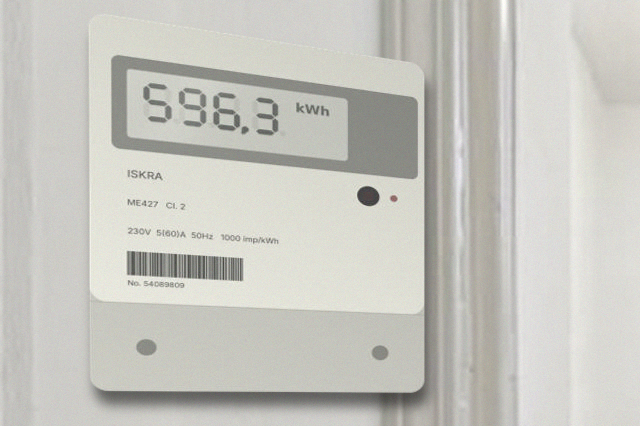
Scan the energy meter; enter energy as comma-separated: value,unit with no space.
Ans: 596.3,kWh
